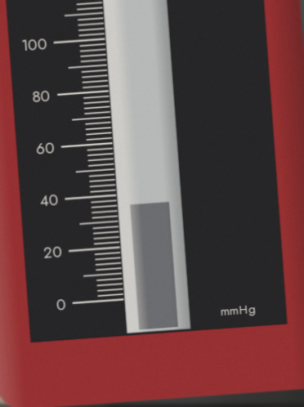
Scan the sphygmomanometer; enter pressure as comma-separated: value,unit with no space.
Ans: 36,mmHg
